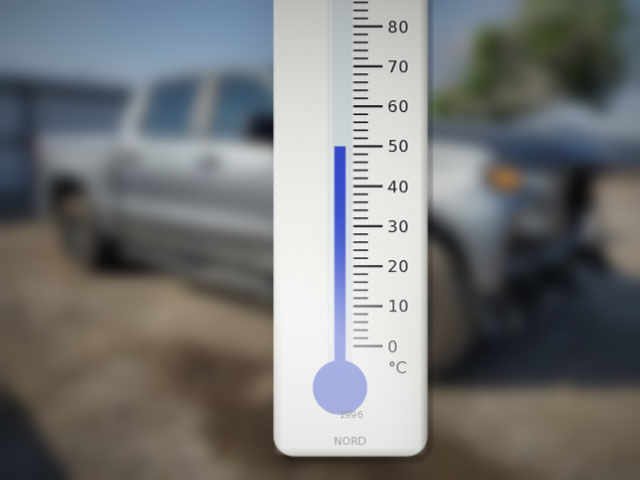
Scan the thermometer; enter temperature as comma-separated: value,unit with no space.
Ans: 50,°C
